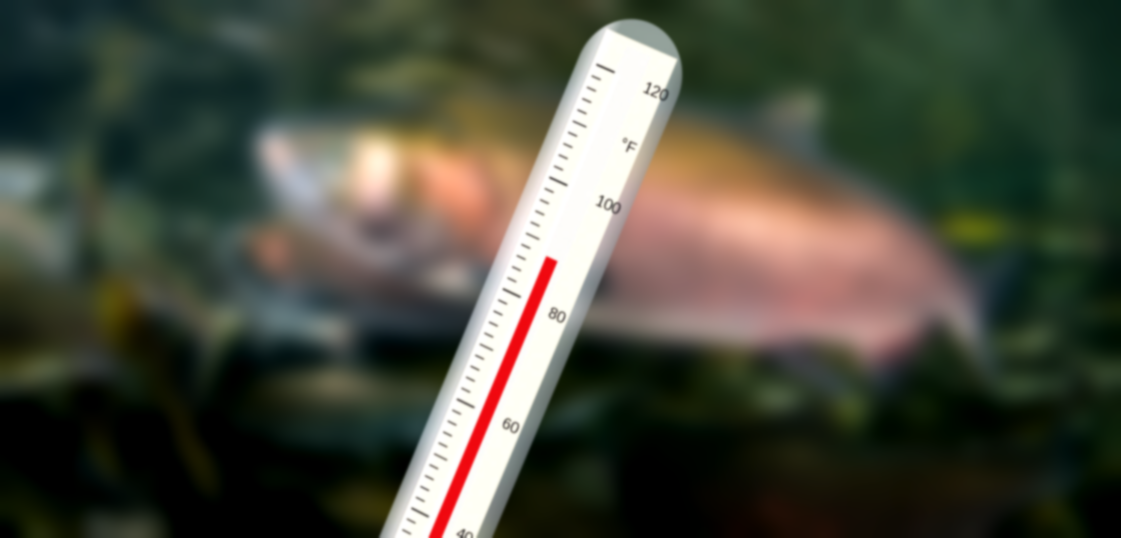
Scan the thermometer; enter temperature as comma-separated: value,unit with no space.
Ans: 88,°F
